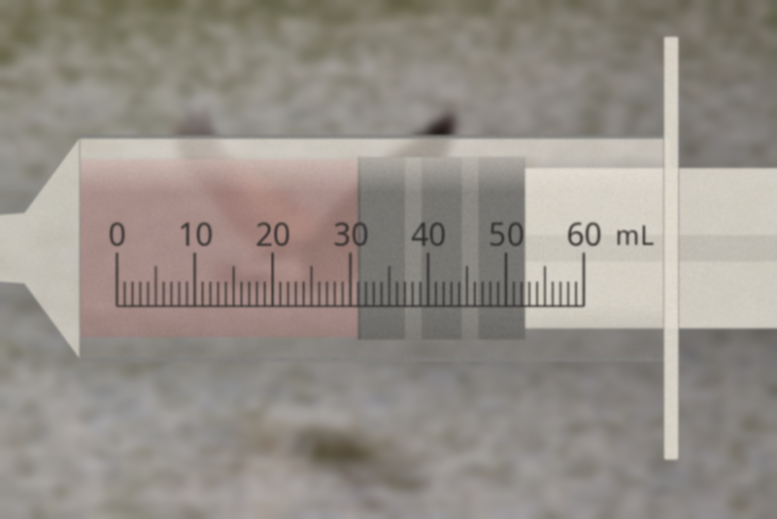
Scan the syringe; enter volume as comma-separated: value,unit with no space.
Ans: 31,mL
